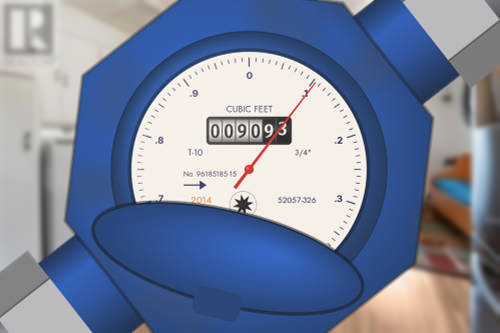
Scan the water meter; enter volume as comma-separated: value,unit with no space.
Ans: 9093.10,ft³
